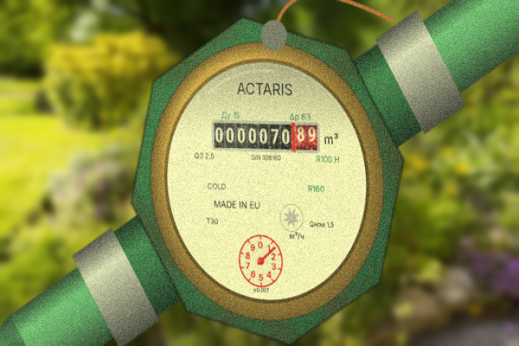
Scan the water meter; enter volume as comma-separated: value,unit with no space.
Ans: 70.891,m³
